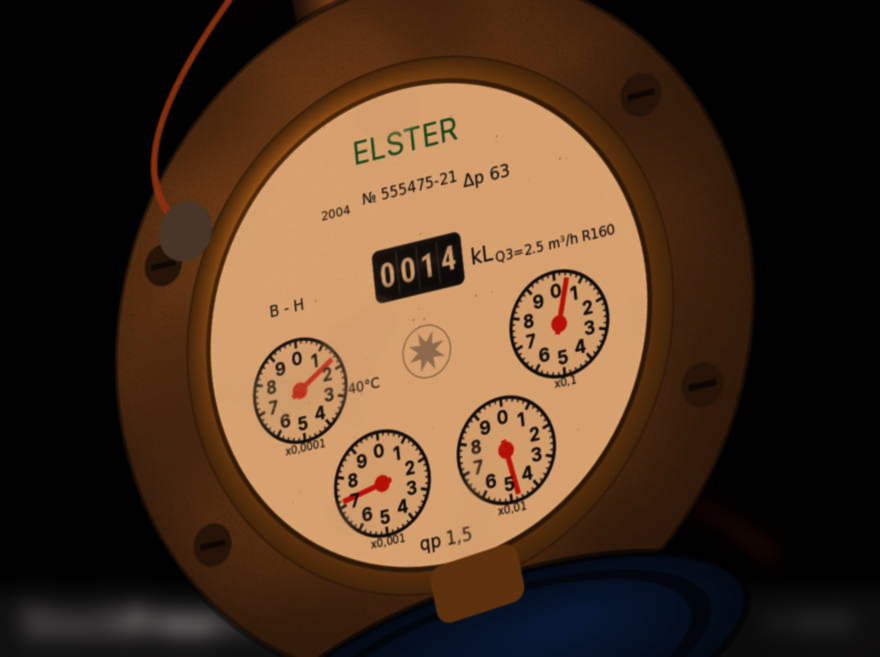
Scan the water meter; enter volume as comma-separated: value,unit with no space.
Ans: 14.0471,kL
